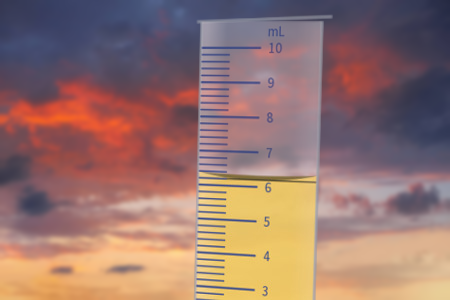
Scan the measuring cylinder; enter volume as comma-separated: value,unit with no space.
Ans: 6.2,mL
